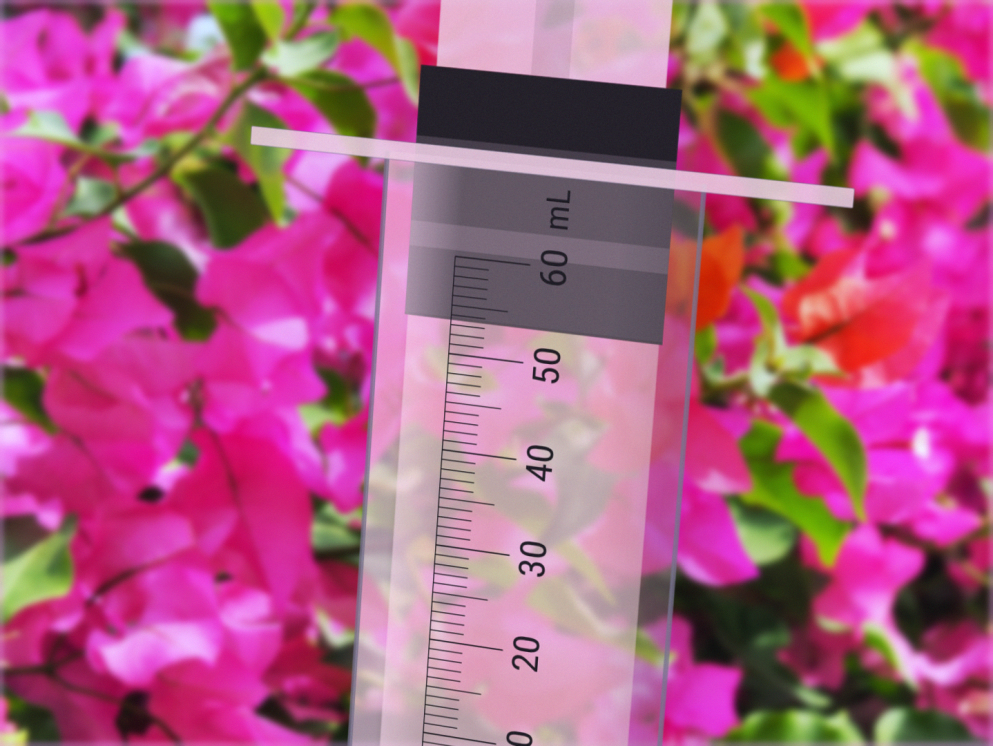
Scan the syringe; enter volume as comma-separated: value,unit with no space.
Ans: 53.5,mL
